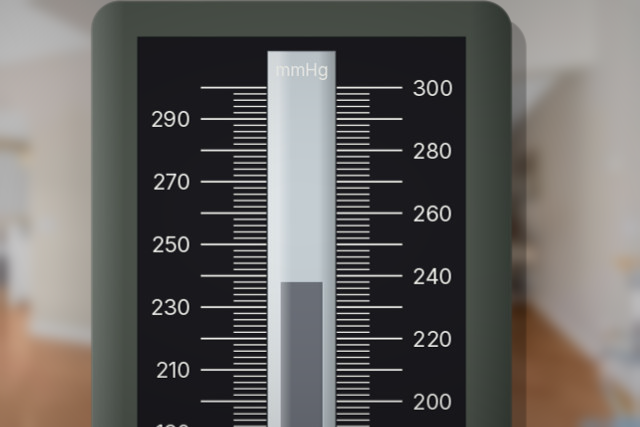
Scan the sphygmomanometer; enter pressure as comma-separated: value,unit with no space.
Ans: 238,mmHg
